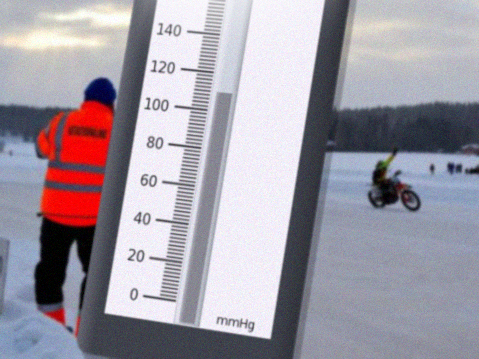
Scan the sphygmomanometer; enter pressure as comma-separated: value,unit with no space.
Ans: 110,mmHg
